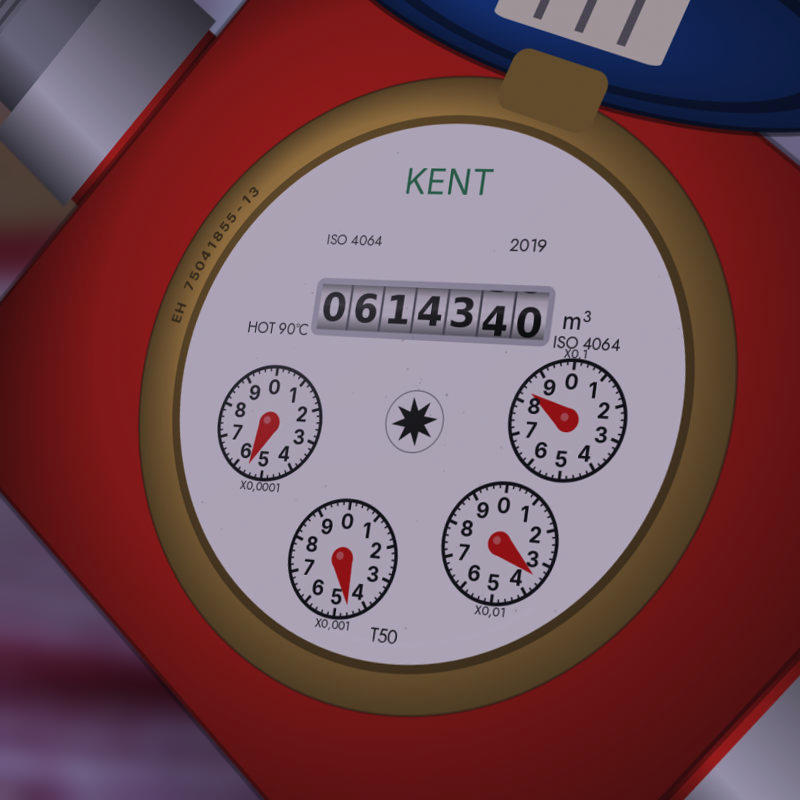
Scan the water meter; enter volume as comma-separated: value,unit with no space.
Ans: 614339.8345,m³
